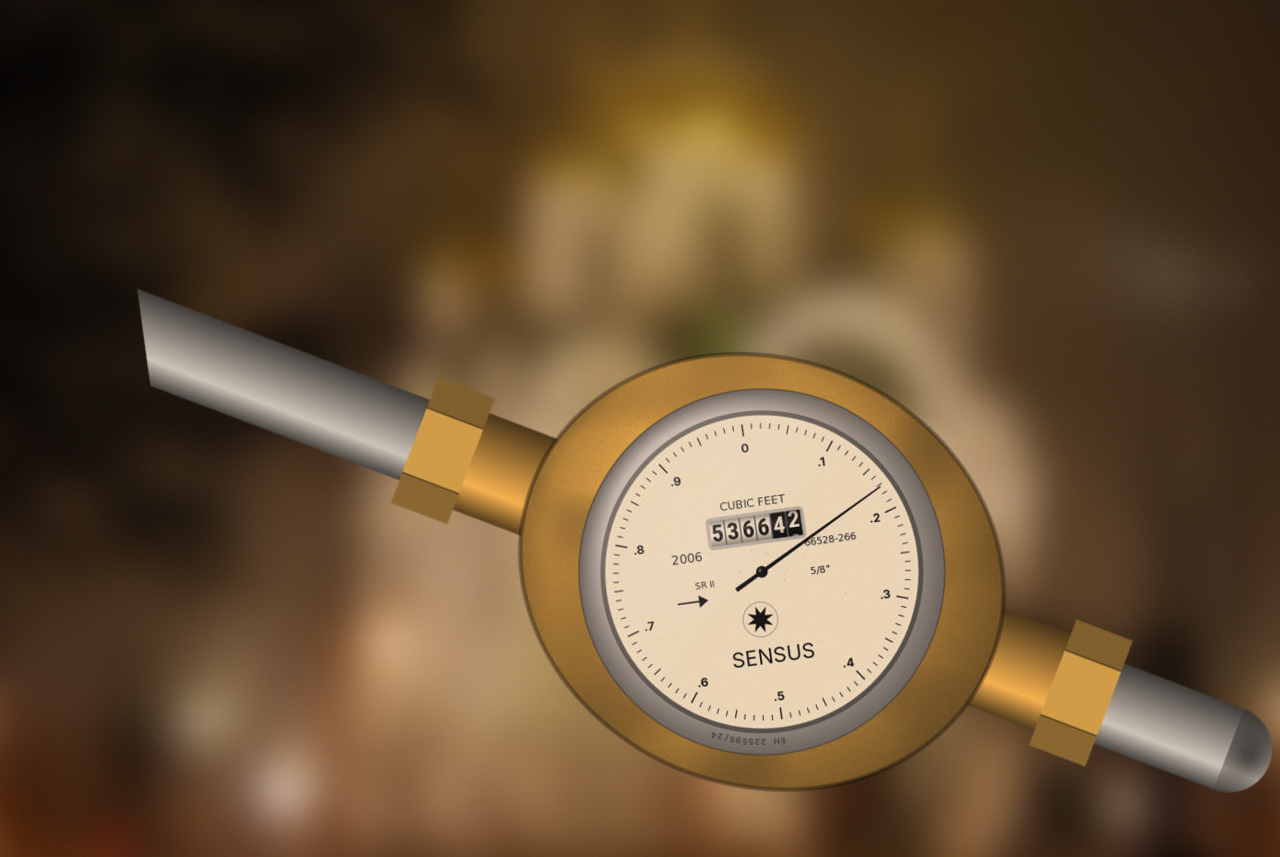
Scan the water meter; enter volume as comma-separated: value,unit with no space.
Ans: 536642.17,ft³
